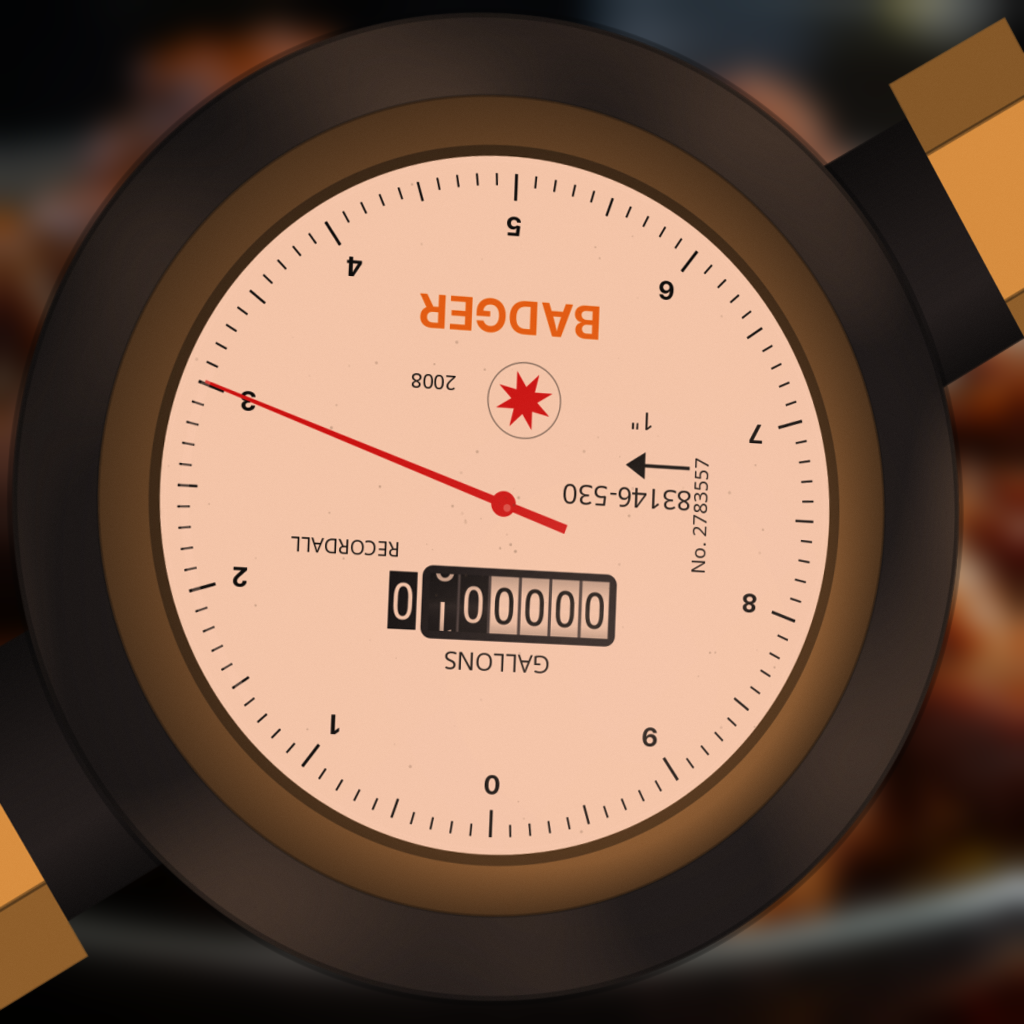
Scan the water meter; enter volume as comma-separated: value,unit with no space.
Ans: 13.0,gal
